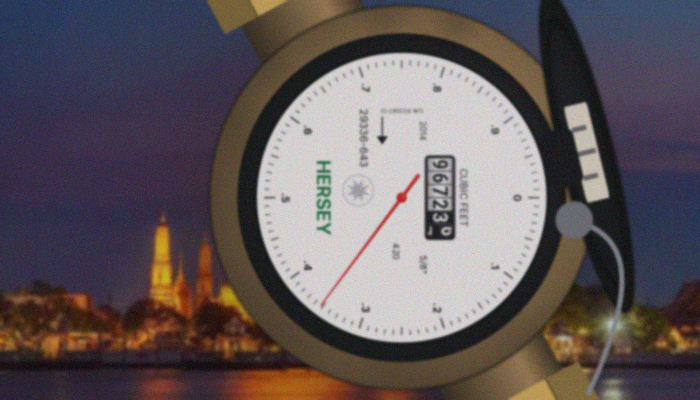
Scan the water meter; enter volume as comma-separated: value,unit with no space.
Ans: 967236.35,ft³
